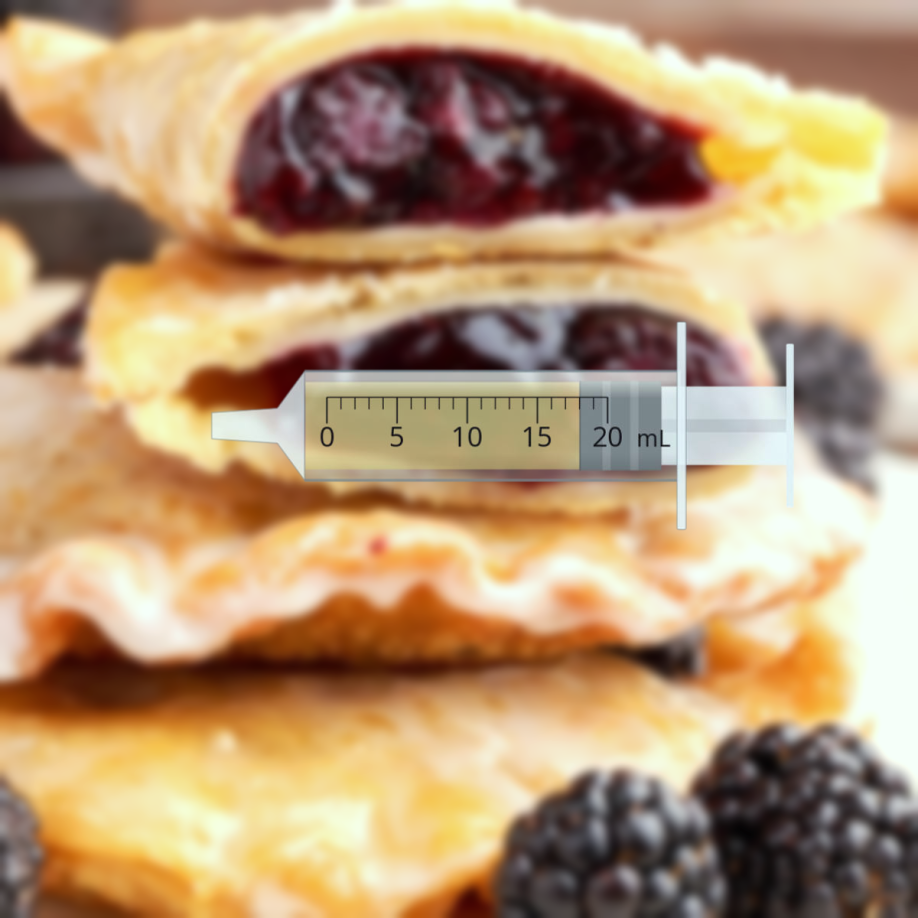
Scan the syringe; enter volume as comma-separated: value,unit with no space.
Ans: 18,mL
